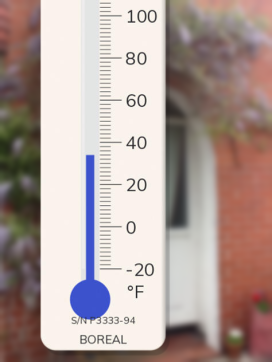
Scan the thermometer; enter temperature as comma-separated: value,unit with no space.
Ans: 34,°F
